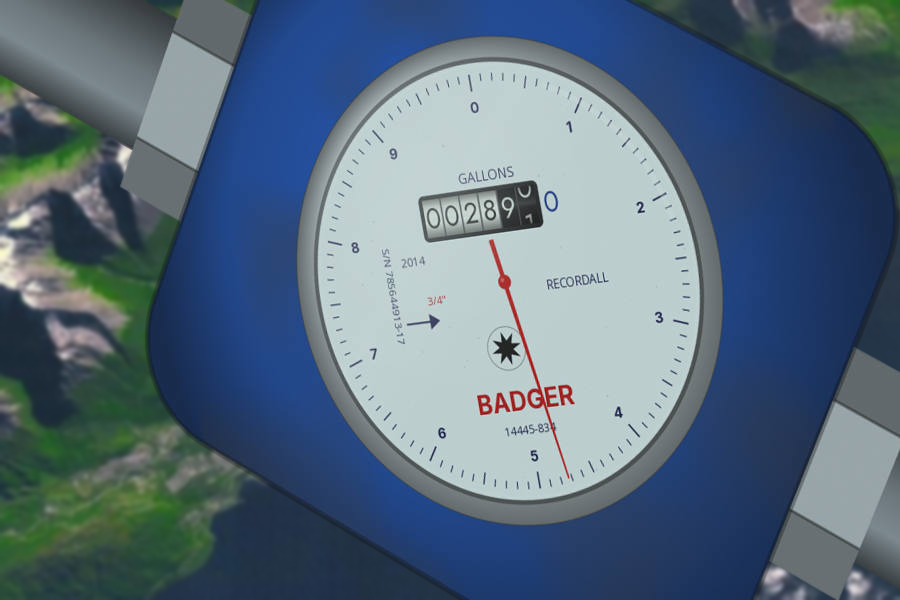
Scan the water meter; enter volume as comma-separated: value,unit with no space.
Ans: 28904.7,gal
